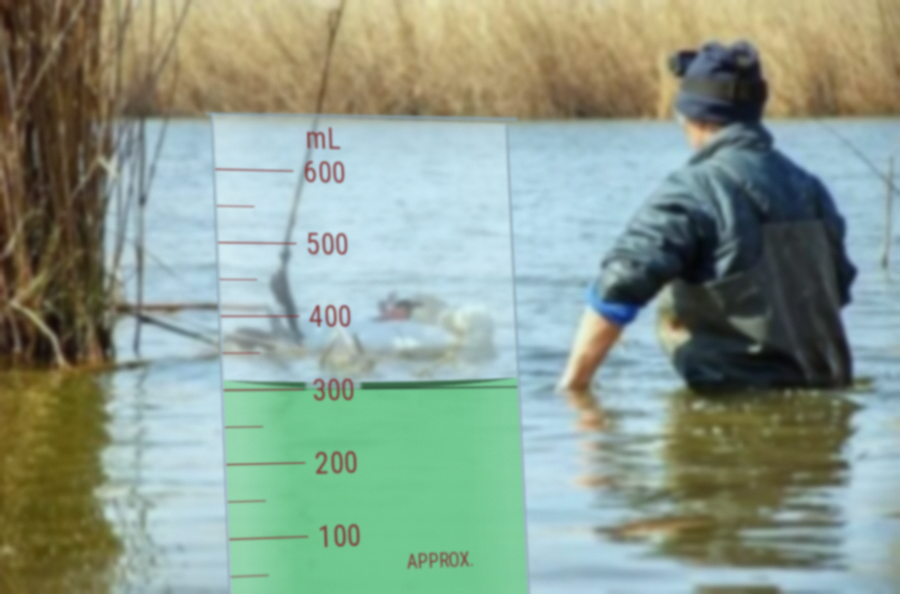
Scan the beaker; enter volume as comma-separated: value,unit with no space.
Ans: 300,mL
